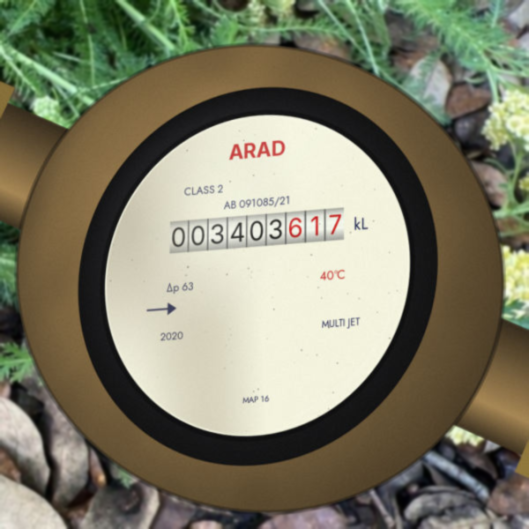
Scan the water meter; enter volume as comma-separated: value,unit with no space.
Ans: 3403.617,kL
